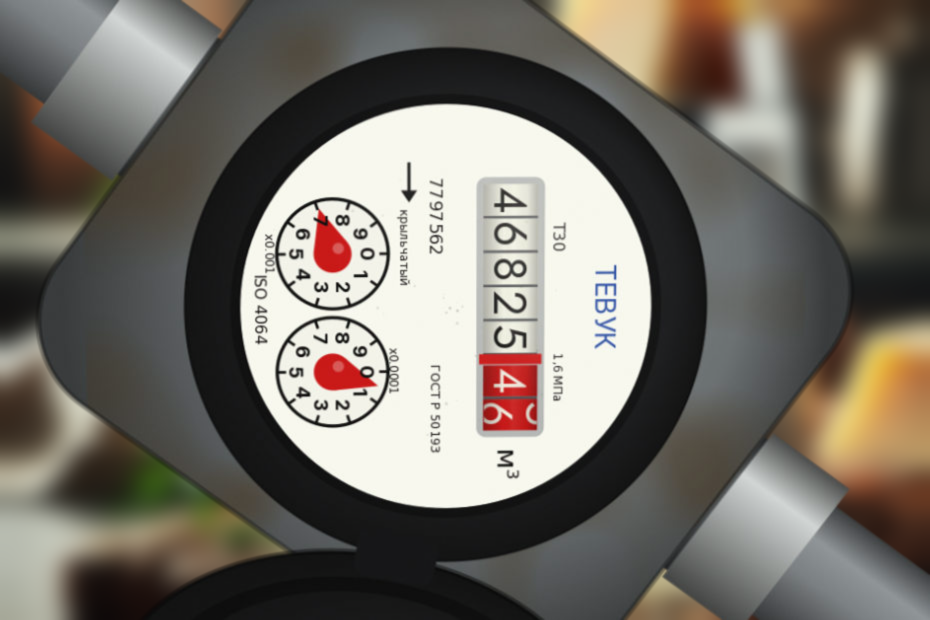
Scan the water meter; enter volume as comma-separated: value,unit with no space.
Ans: 46825.4570,m³
